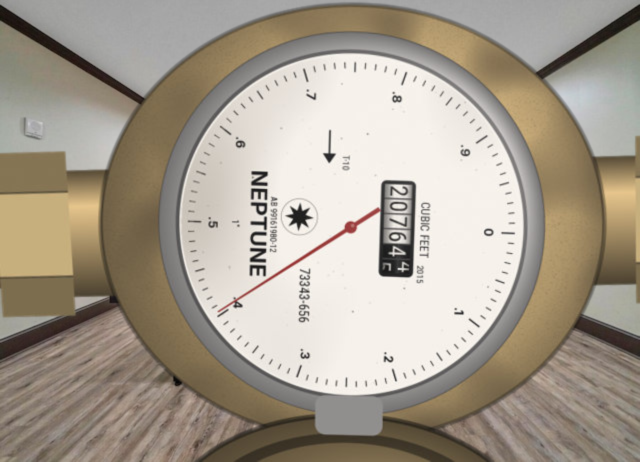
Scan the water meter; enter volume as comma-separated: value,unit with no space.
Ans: 207644.40,ft³
